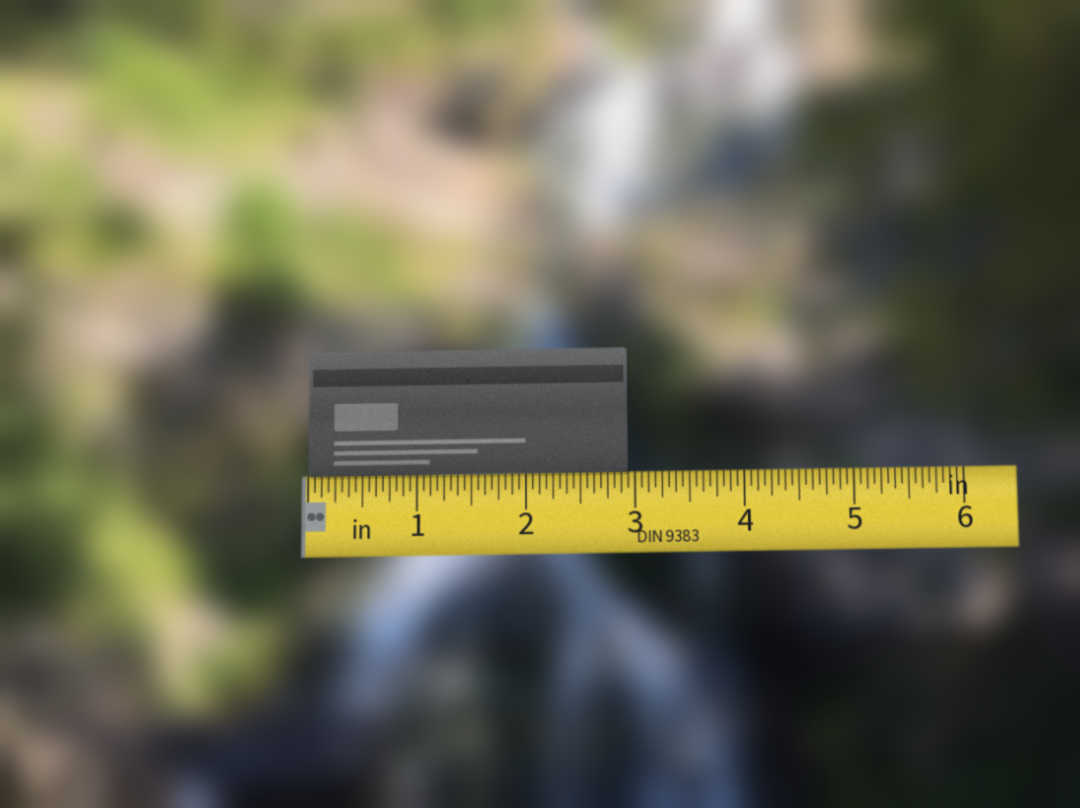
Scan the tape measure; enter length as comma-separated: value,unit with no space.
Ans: 2.9375,in
